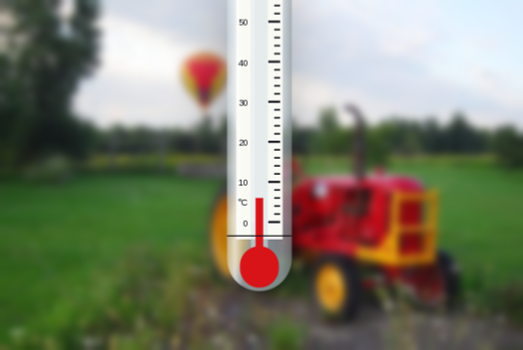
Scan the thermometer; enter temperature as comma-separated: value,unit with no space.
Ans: 6,°C
